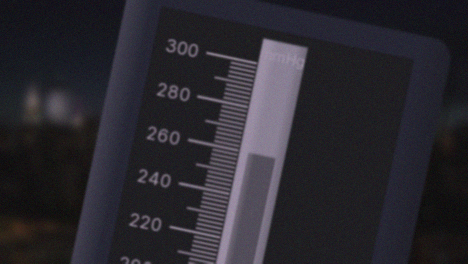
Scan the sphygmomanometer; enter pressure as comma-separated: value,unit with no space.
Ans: 260,mmHg
